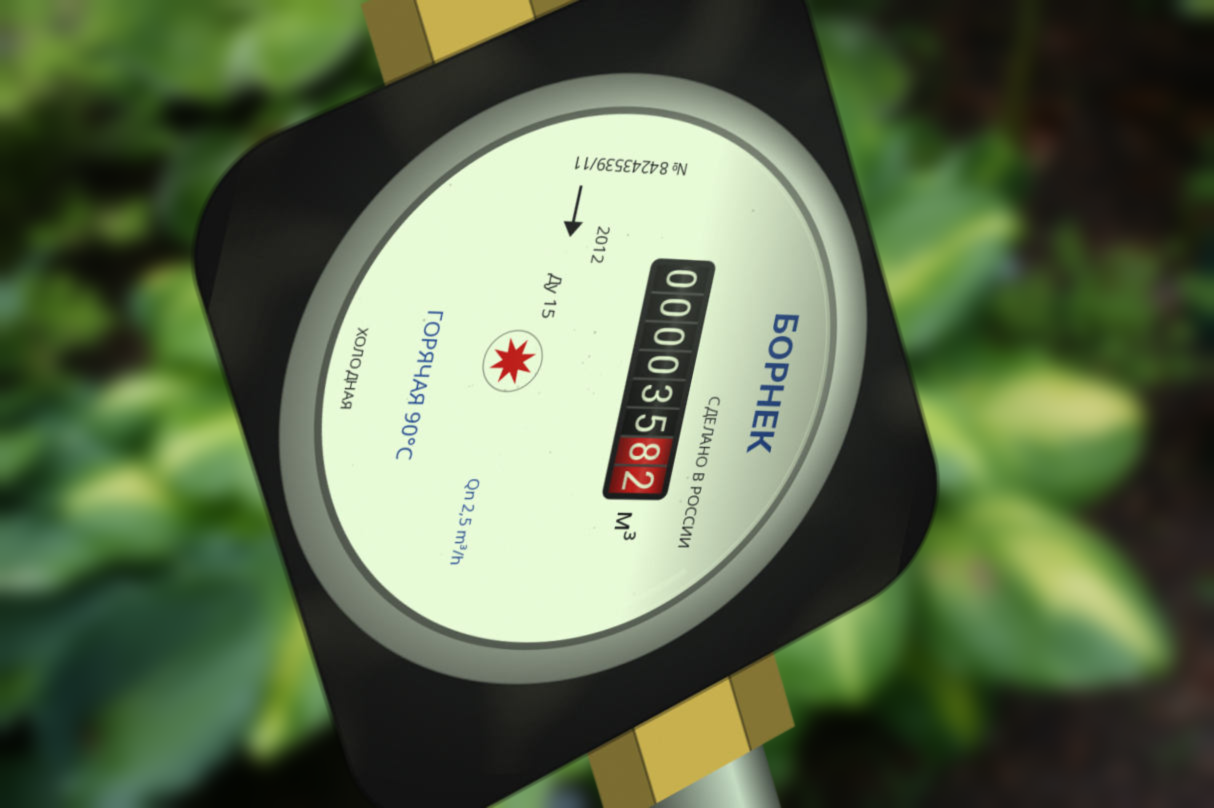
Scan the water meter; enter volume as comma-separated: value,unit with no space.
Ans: 35.82,m³
